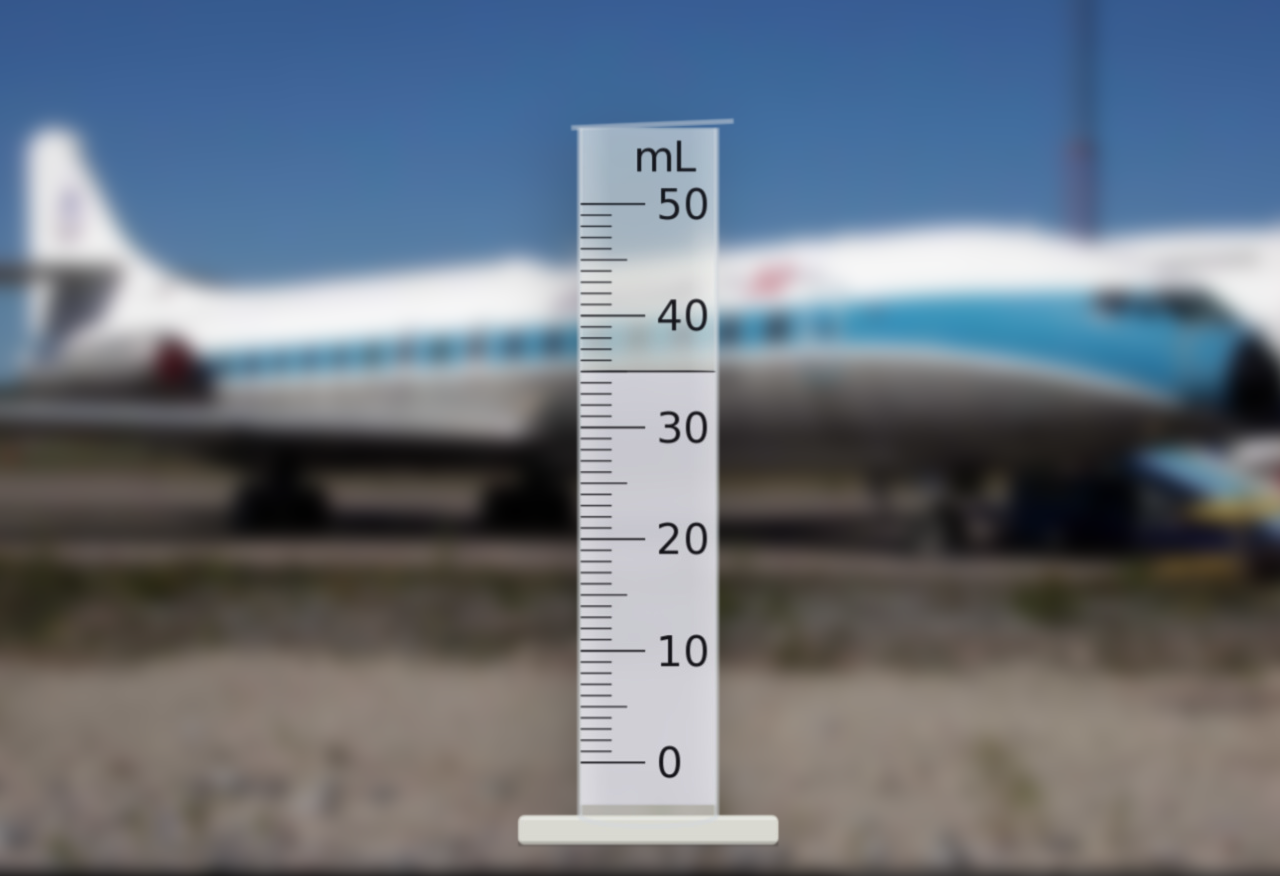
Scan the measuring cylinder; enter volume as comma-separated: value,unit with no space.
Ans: 35,mL
